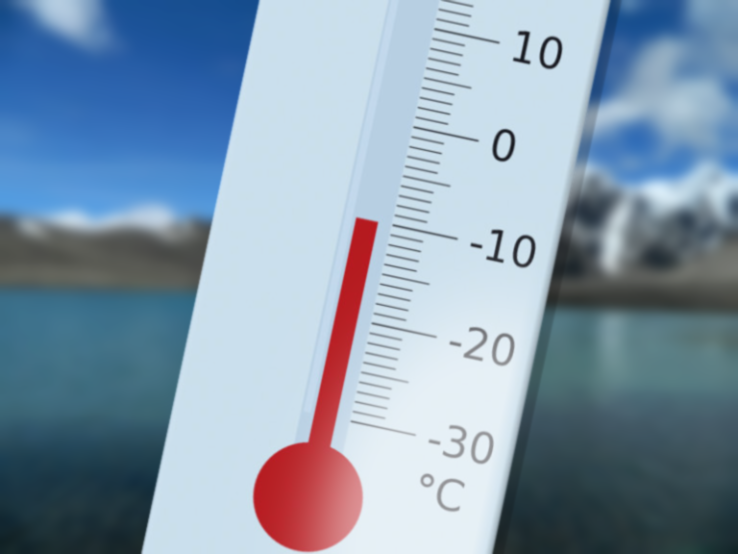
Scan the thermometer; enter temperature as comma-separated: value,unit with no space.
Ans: -10,°C
